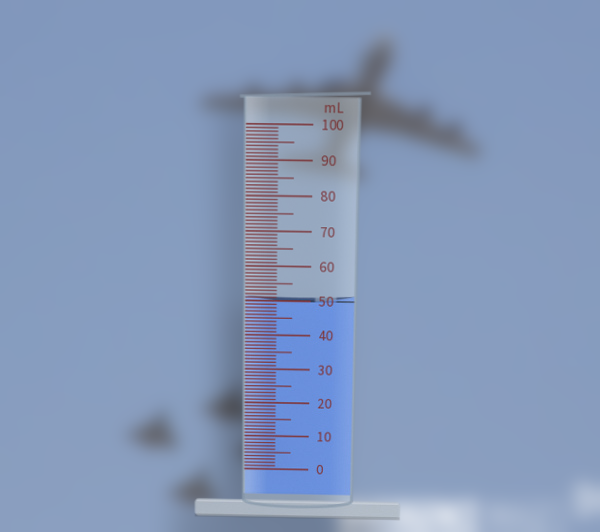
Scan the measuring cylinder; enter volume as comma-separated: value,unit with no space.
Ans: 50,mL
